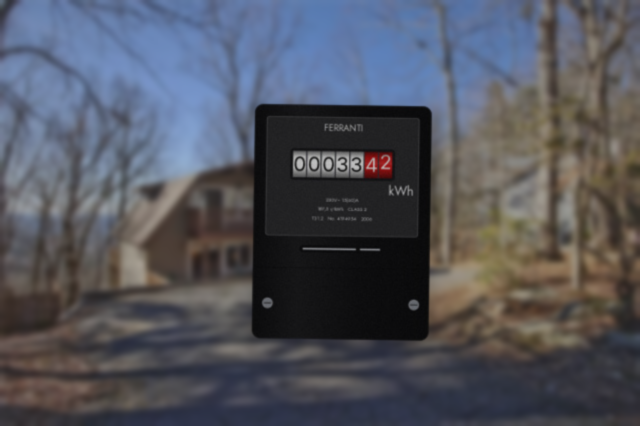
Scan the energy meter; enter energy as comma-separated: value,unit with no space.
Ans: 33.42,kWh
